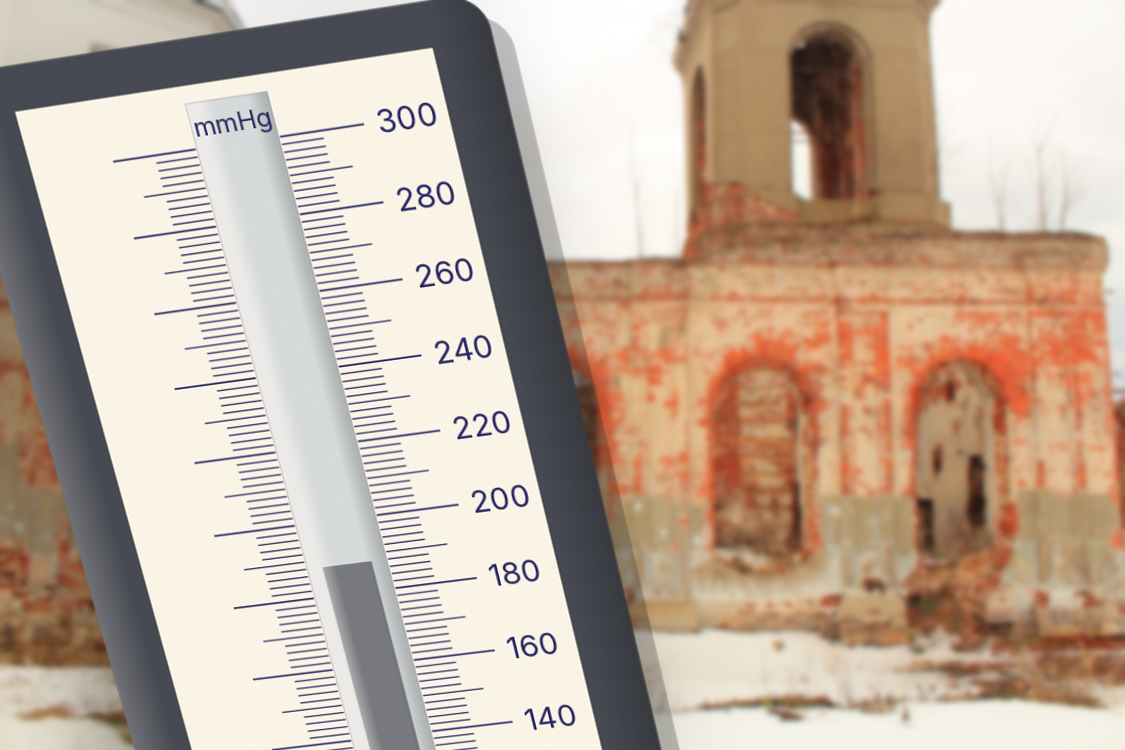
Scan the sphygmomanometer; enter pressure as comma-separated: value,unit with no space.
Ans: 188,mmHg
